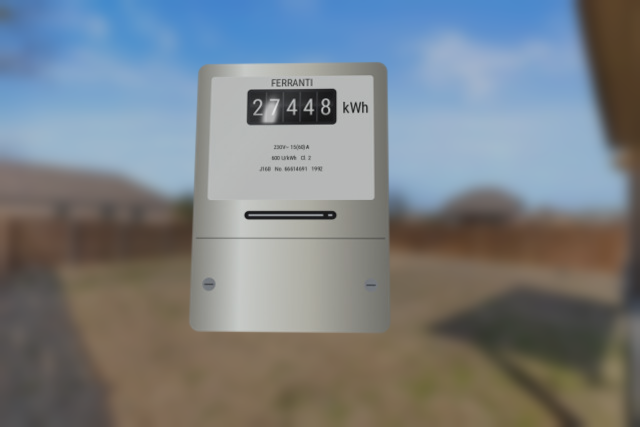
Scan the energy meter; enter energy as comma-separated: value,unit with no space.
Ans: 27448,kWh
